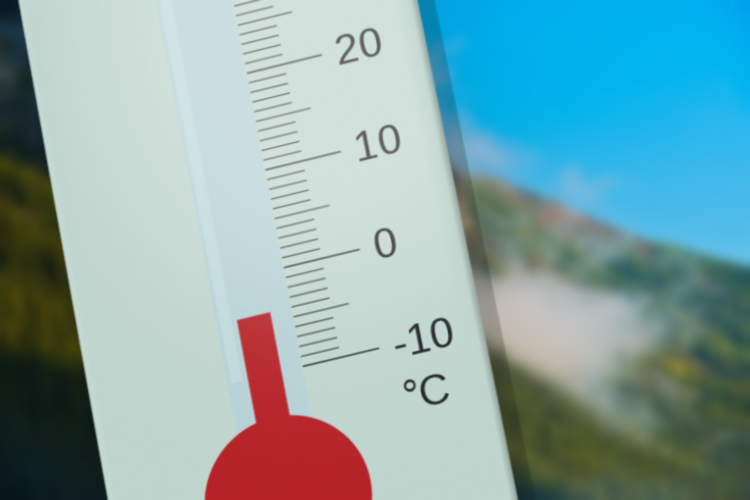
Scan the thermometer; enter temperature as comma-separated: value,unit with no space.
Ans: -4,°C
